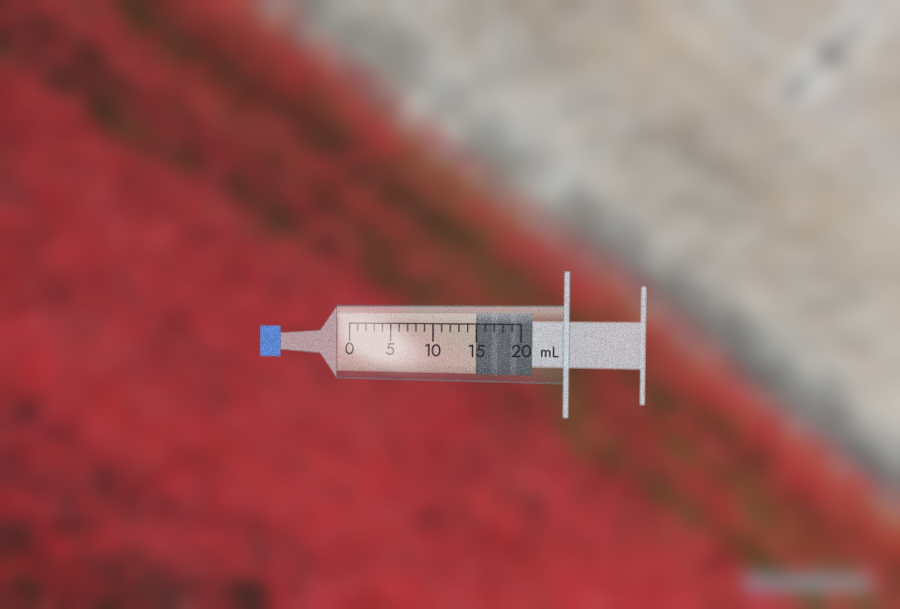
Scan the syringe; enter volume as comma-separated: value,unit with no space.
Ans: 15,mL
